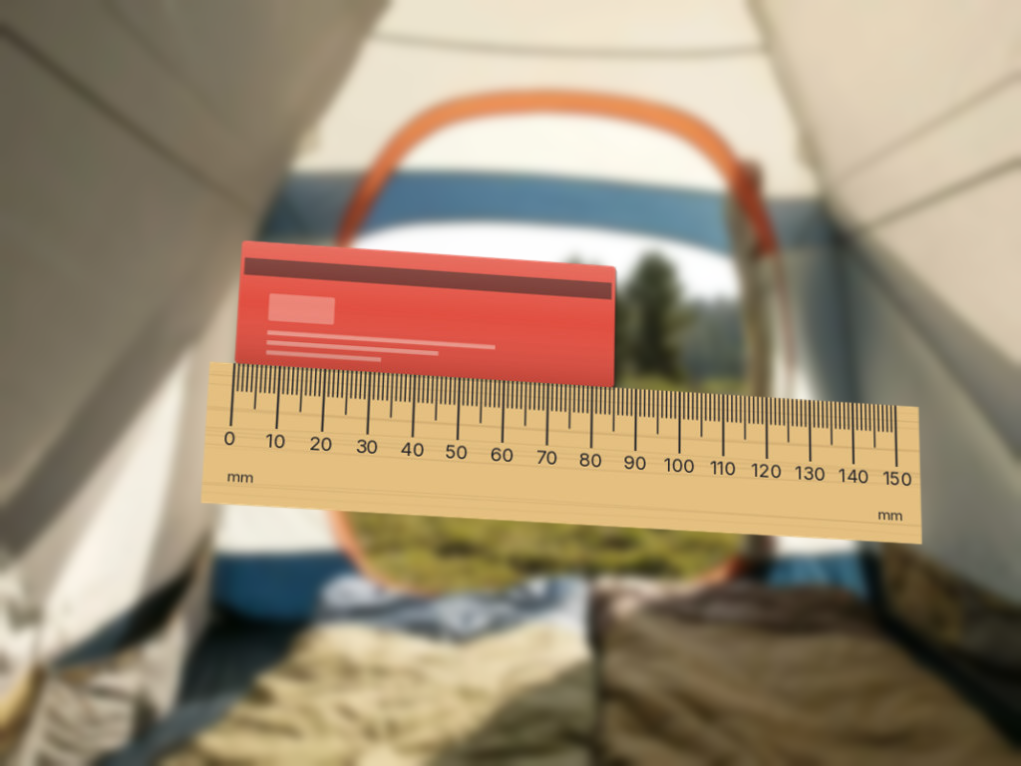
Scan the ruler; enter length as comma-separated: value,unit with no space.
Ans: 85,mm
